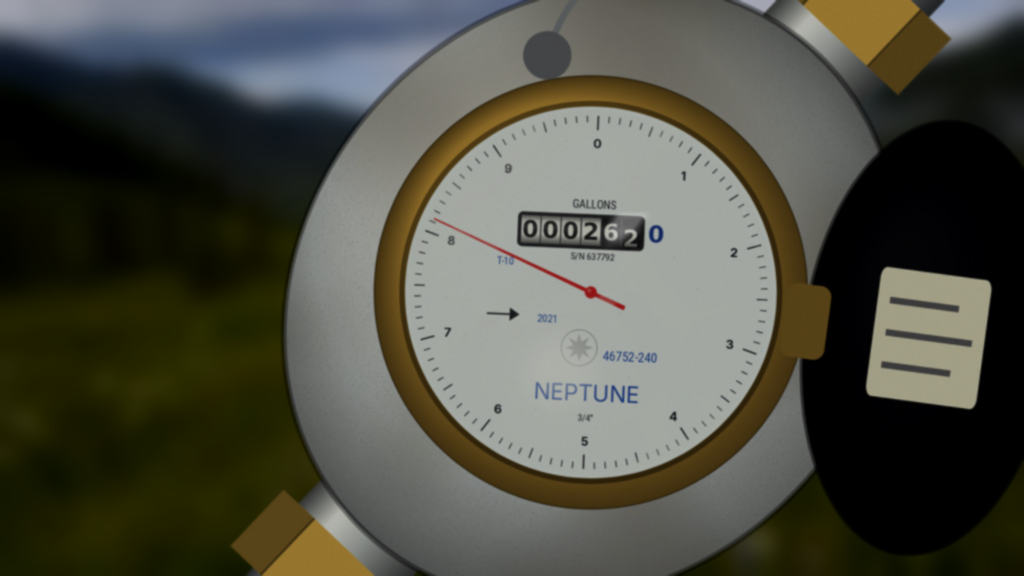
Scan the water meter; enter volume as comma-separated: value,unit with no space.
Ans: 2618.1,gal
